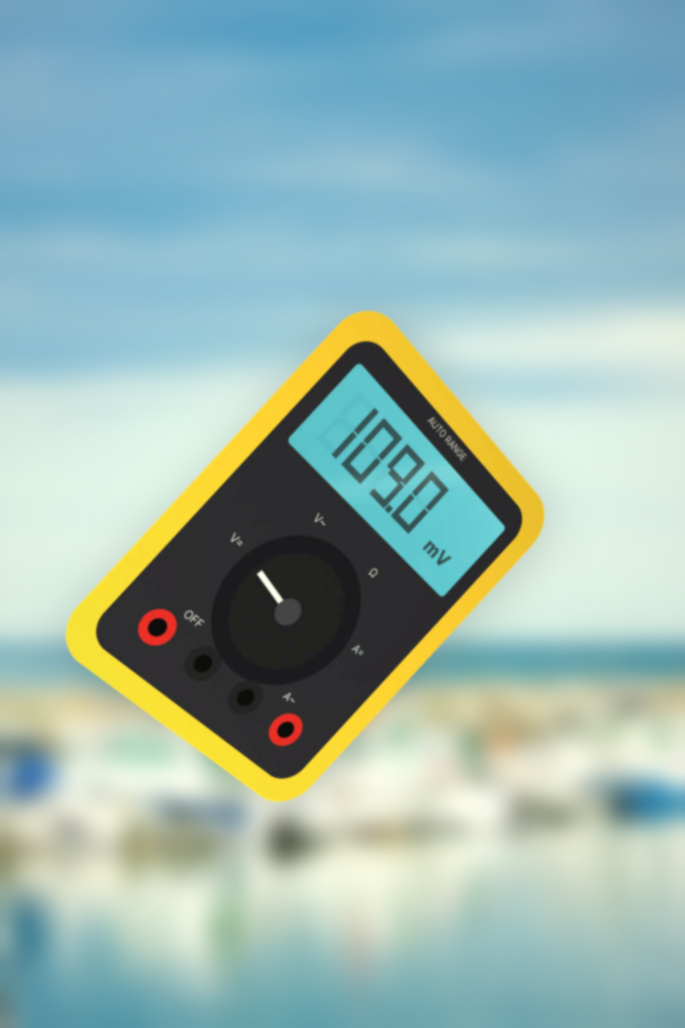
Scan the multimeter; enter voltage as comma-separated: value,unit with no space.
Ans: 109.0,mV
